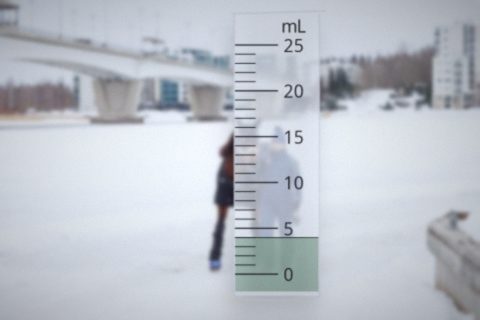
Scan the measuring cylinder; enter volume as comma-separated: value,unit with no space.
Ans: 4,mL
